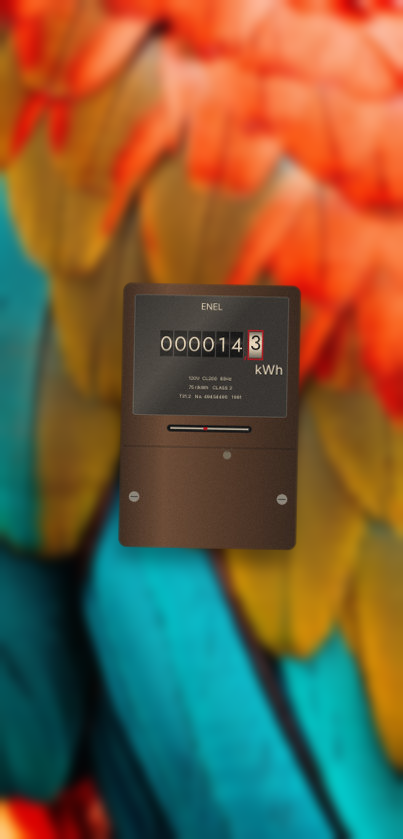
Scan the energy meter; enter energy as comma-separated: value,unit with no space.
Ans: 14.3,kWh
